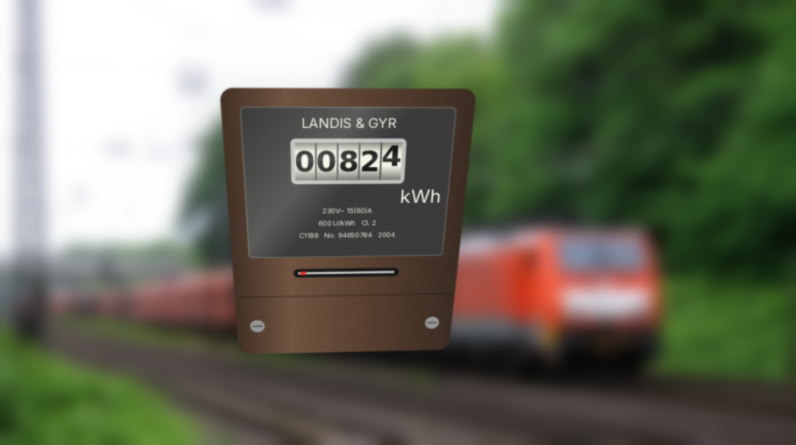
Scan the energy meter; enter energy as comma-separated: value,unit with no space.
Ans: 824,kWh
